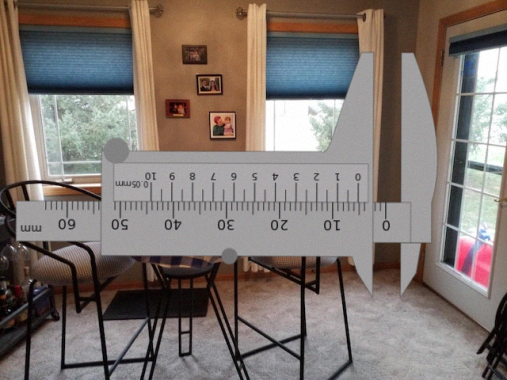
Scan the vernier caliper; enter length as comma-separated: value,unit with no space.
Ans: 5.2,mm
